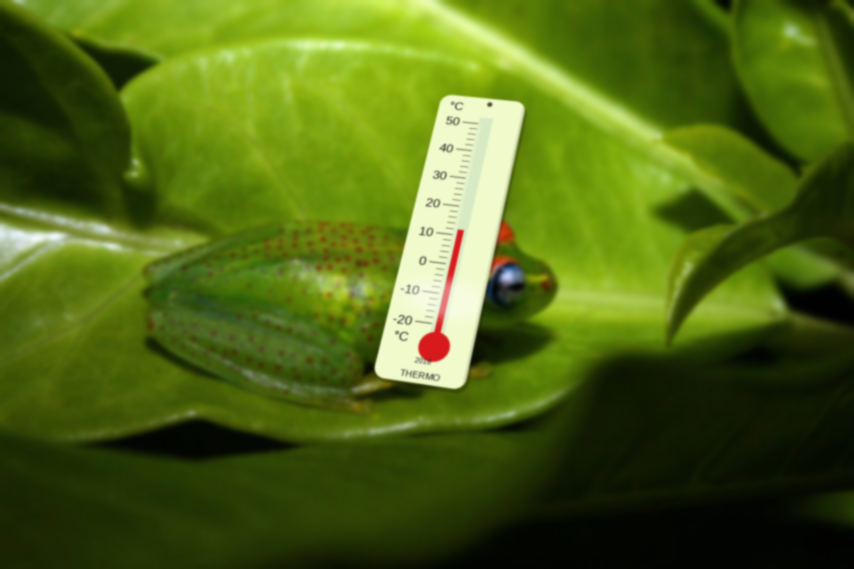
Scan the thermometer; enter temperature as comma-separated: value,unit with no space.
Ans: 12,°C
